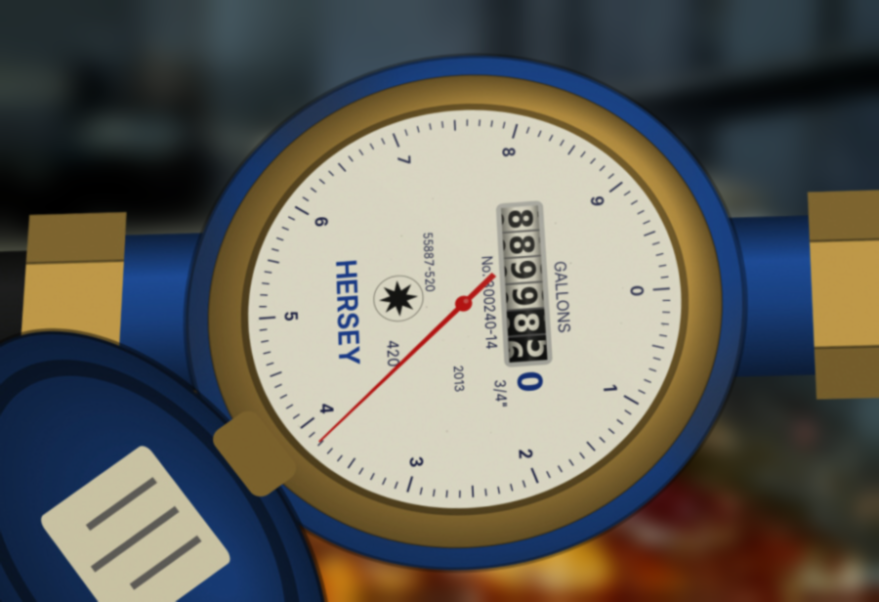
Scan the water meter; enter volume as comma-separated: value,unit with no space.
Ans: 8899853.8,gal
